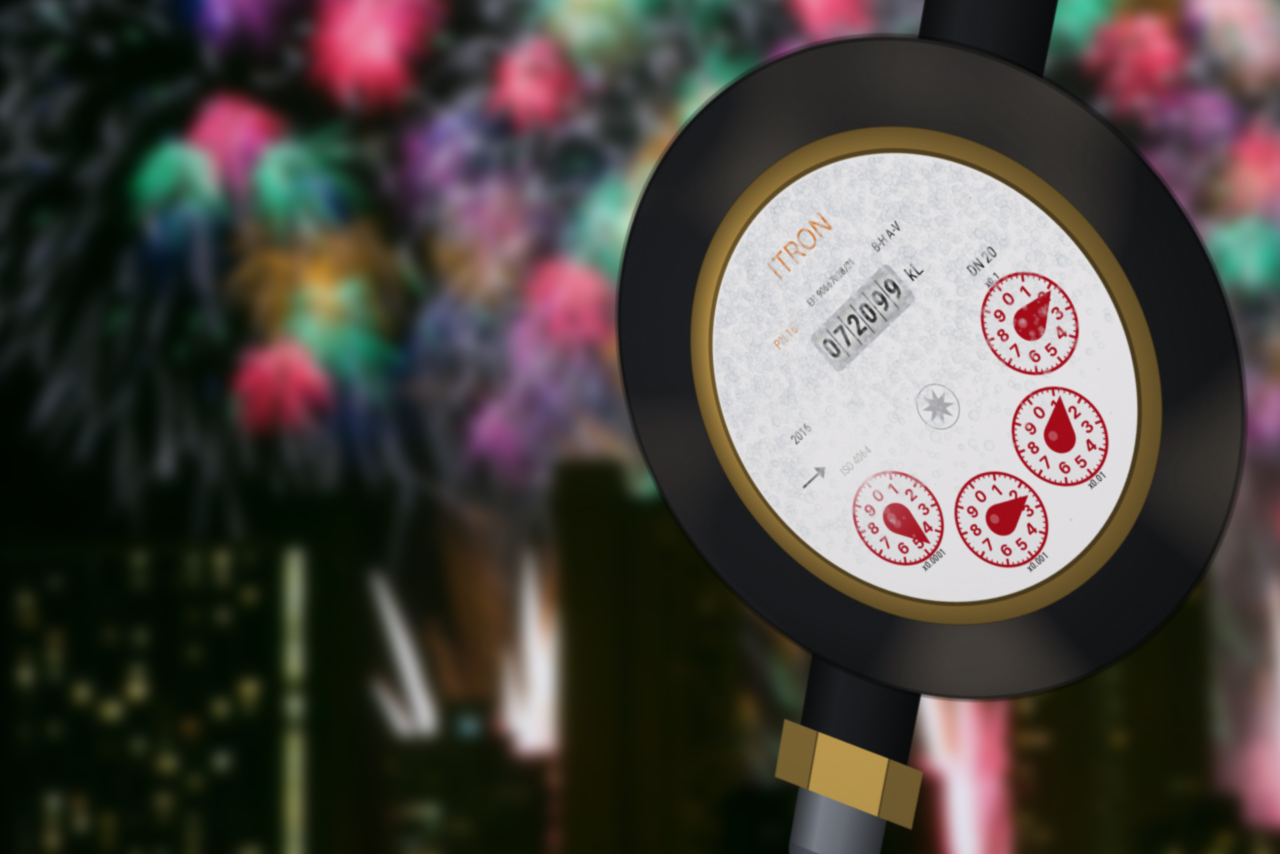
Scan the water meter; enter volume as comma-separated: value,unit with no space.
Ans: 72099.2124,kL
